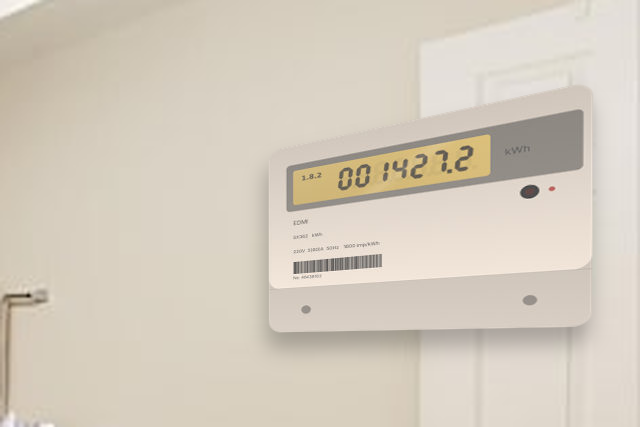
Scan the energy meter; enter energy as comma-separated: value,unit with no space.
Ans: 1427.2,kWh
